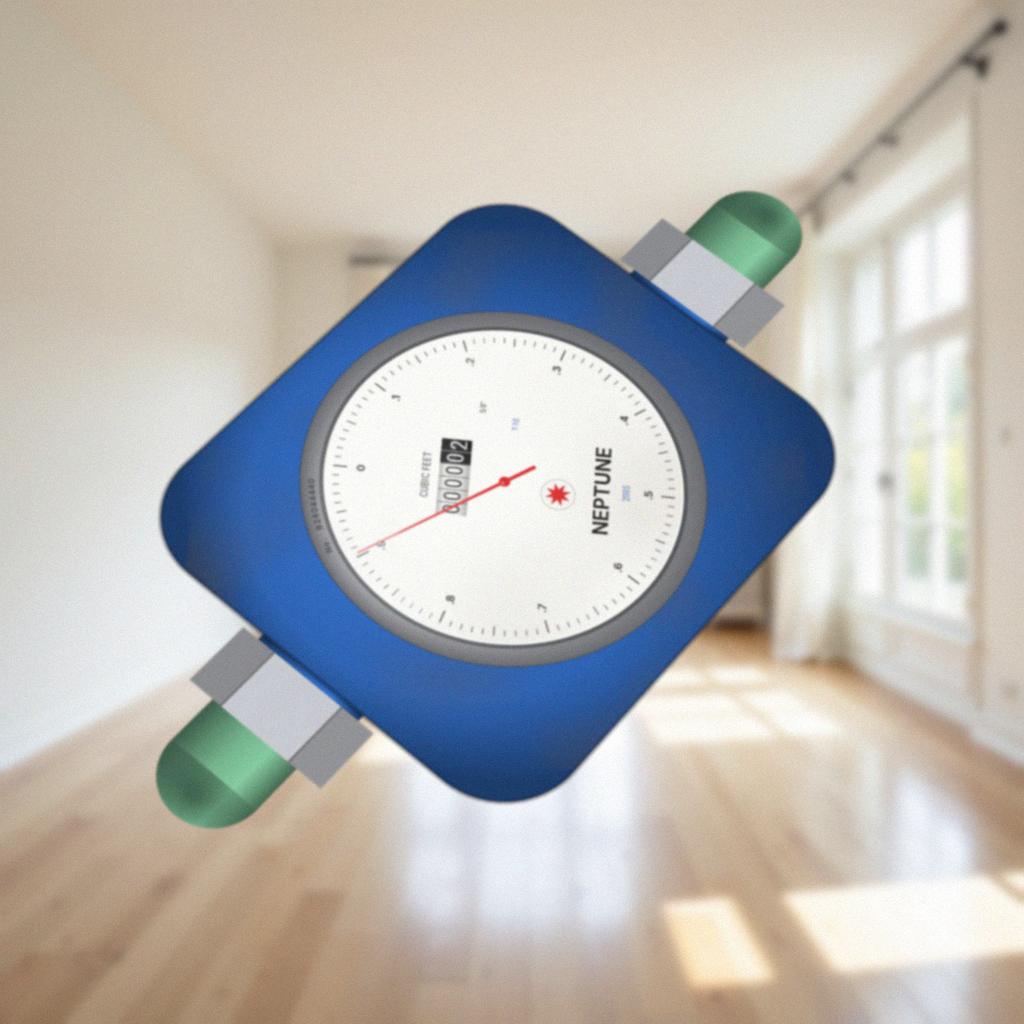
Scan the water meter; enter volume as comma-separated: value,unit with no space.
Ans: 1.90,ft³
